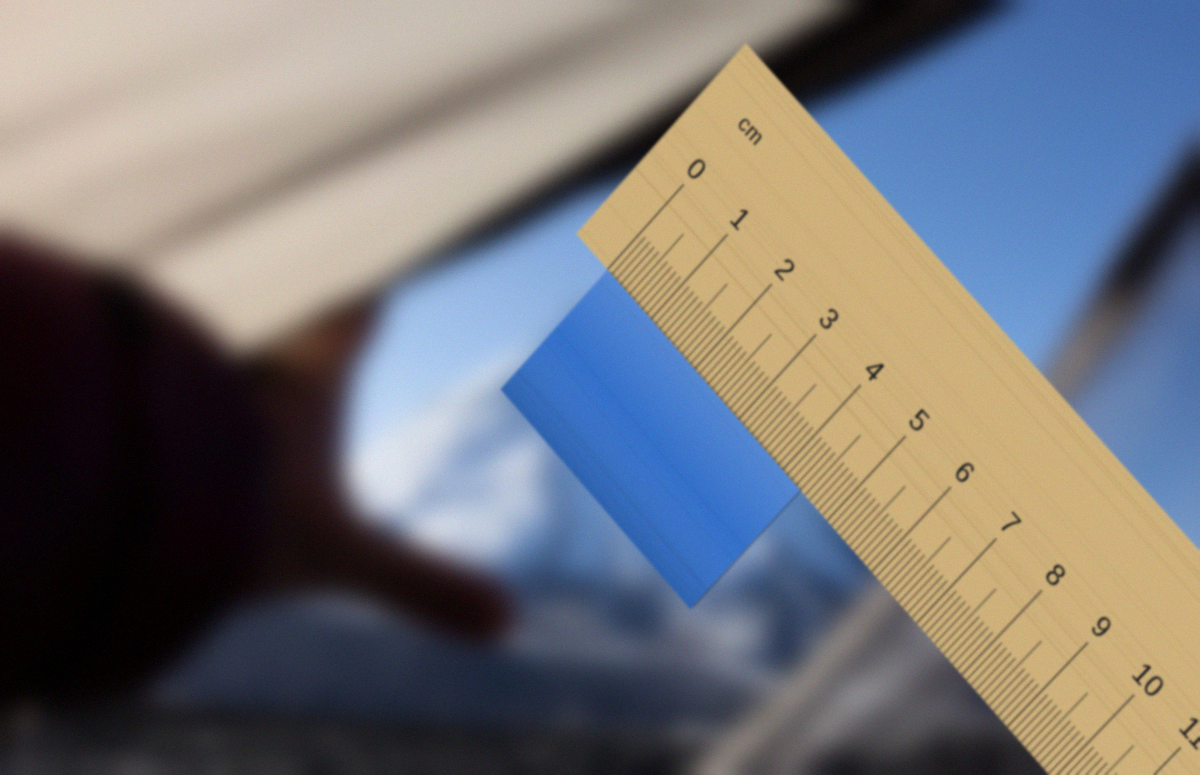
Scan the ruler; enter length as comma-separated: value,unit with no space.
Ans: 4.4,cm
